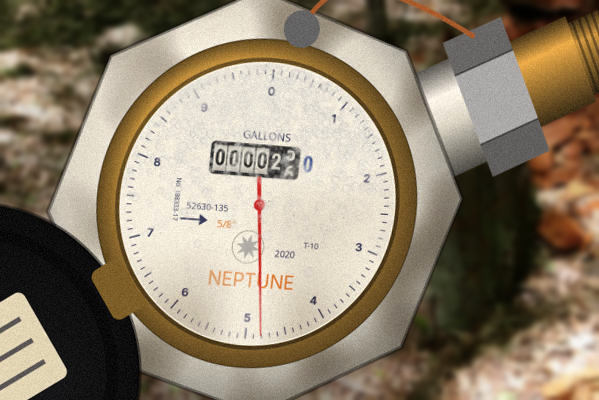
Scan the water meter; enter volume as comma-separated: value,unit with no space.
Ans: 254.8,gal
